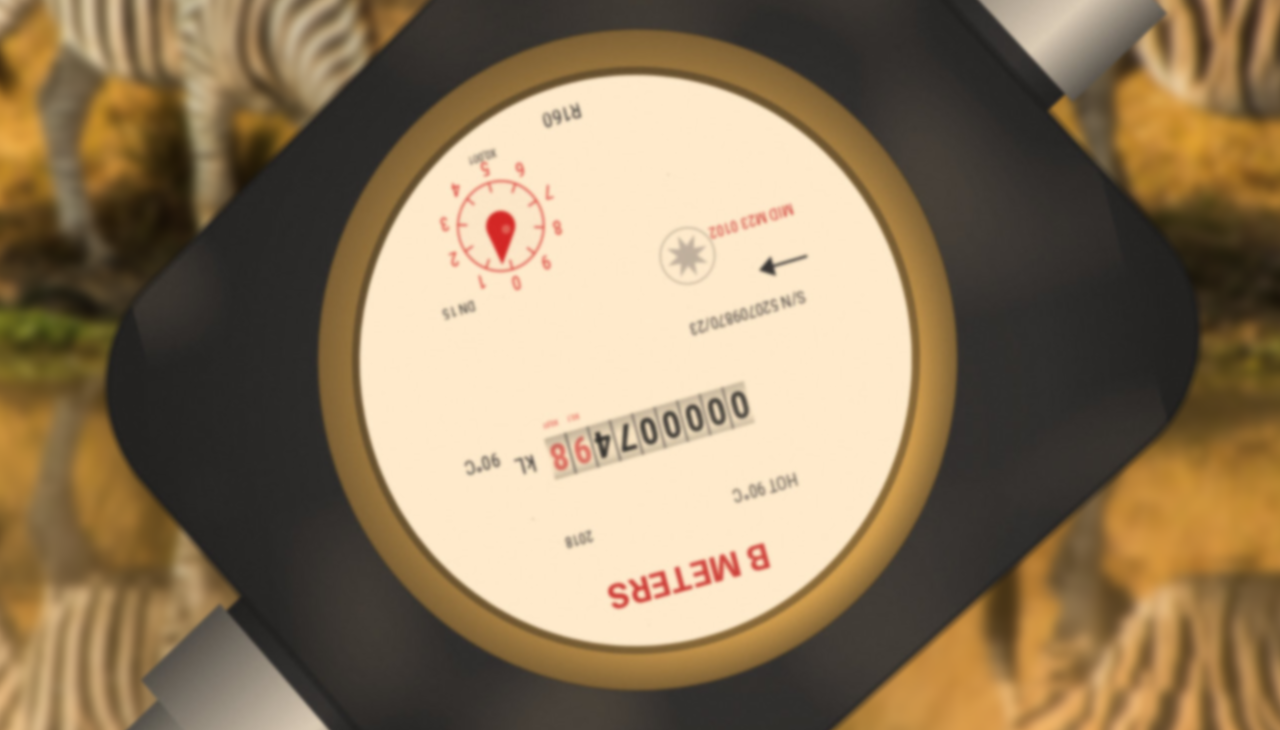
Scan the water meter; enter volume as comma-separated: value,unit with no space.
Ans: 74.980,kL
